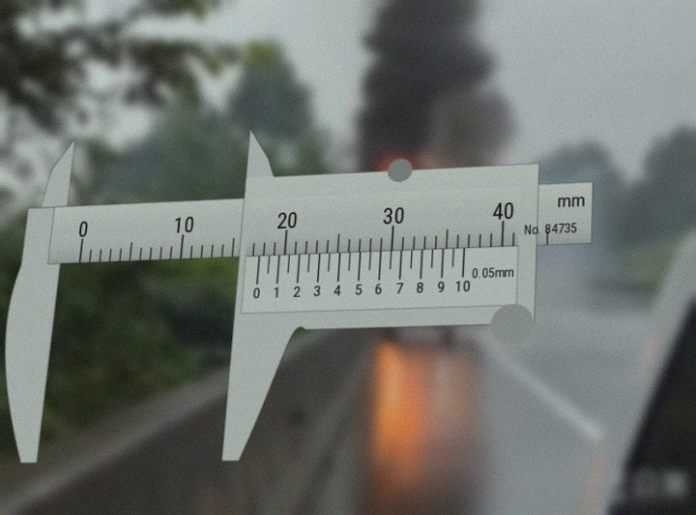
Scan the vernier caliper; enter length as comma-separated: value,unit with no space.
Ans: 17.6,mm
